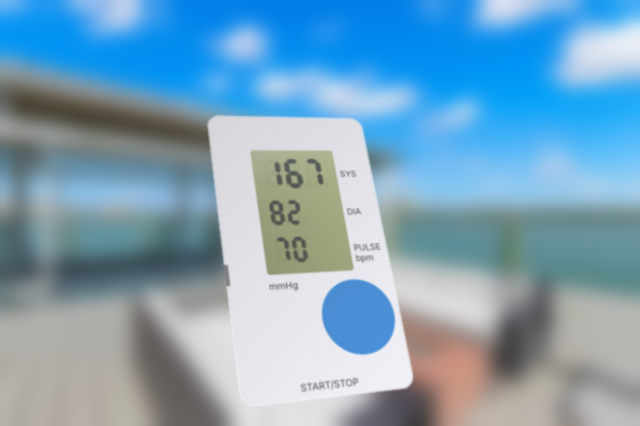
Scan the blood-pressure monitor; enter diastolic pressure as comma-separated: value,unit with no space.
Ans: 82,mmHg
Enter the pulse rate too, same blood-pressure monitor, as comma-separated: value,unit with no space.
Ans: 70,bpm
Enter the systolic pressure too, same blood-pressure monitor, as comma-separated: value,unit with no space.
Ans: 167,mmHg
